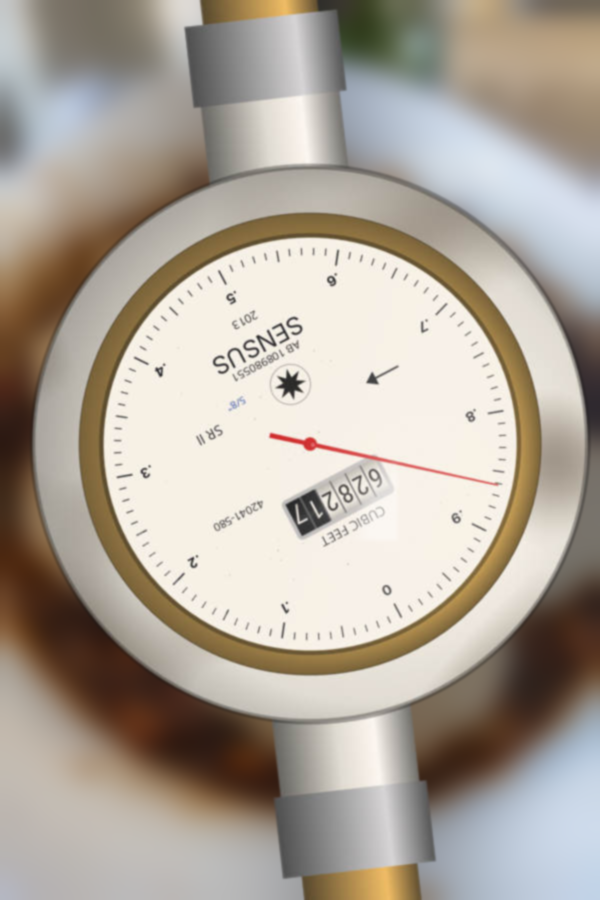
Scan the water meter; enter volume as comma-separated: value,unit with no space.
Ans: 628216.86,ft³
